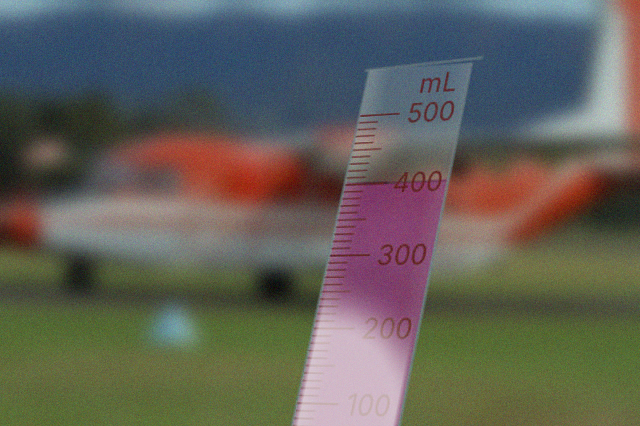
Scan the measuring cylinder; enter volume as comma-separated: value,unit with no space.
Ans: 400,mL
